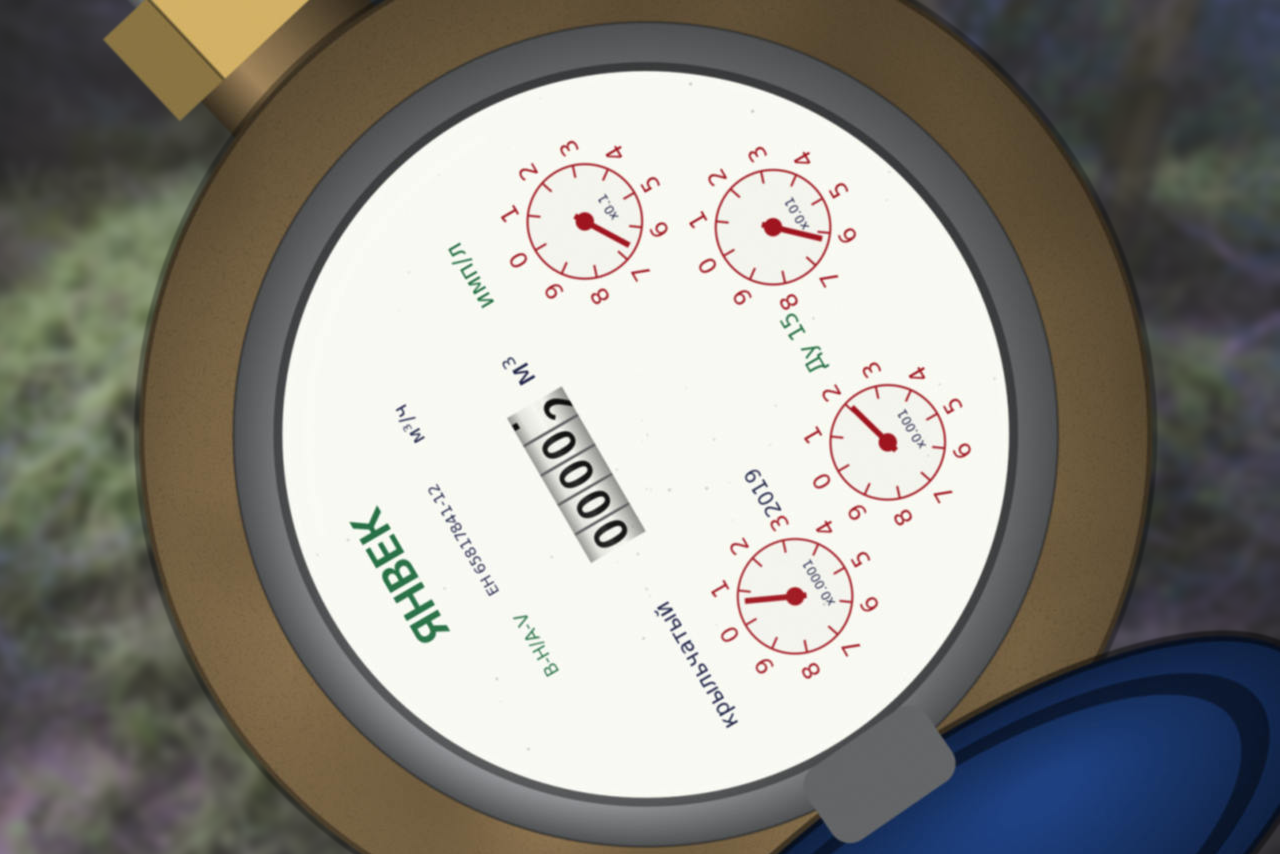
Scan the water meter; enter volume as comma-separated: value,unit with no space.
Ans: 1.6620,m³
